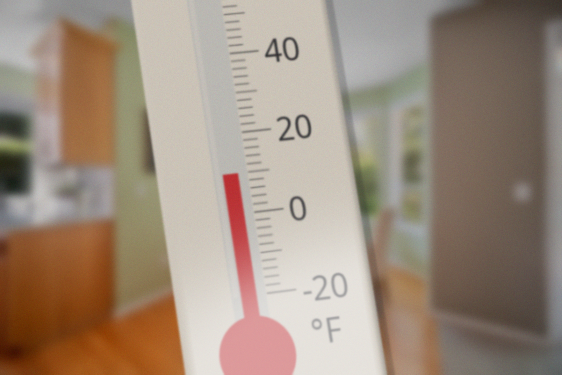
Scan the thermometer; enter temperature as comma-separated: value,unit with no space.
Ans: 10,°F
